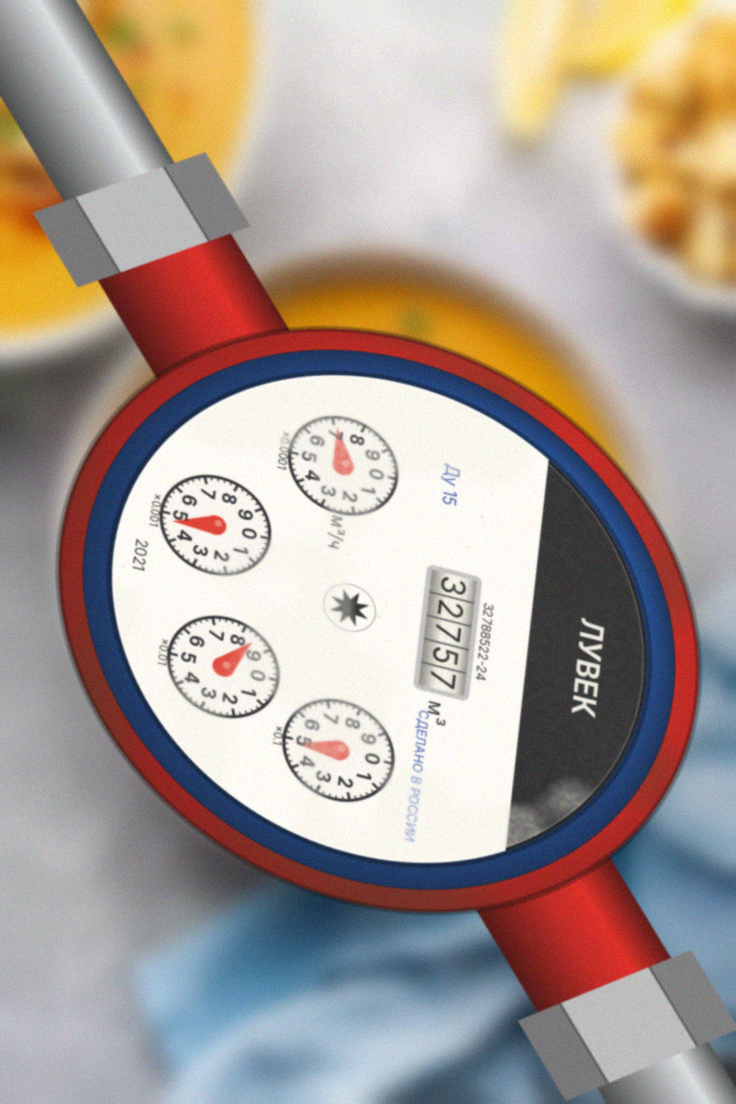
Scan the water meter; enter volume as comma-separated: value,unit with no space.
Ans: 32757.4847,m³
